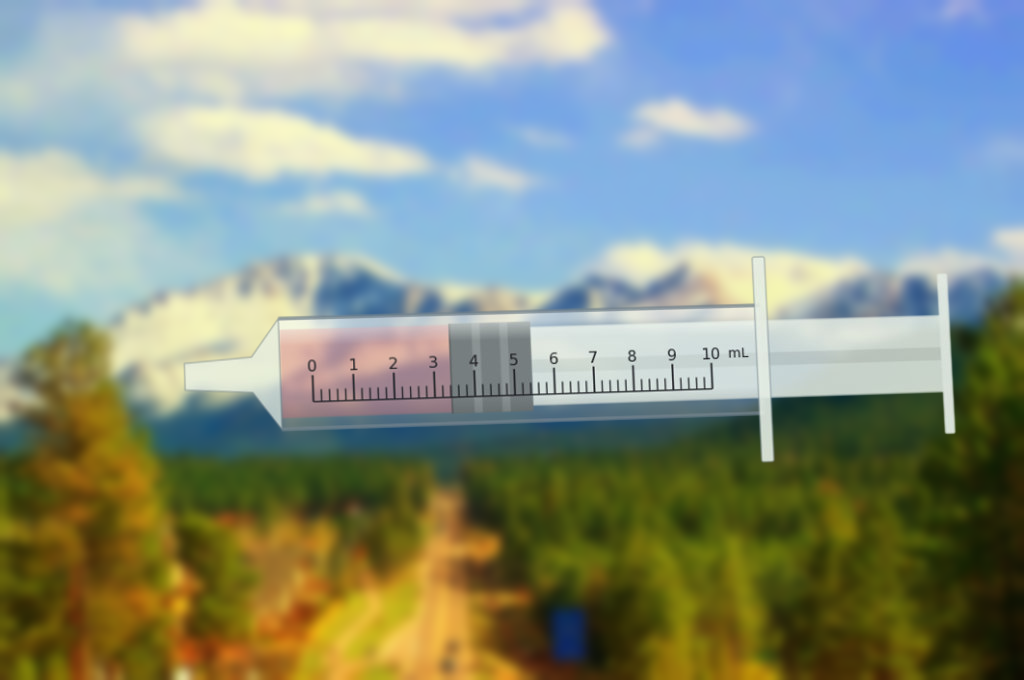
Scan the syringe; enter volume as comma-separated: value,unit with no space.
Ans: 3.4,mL
